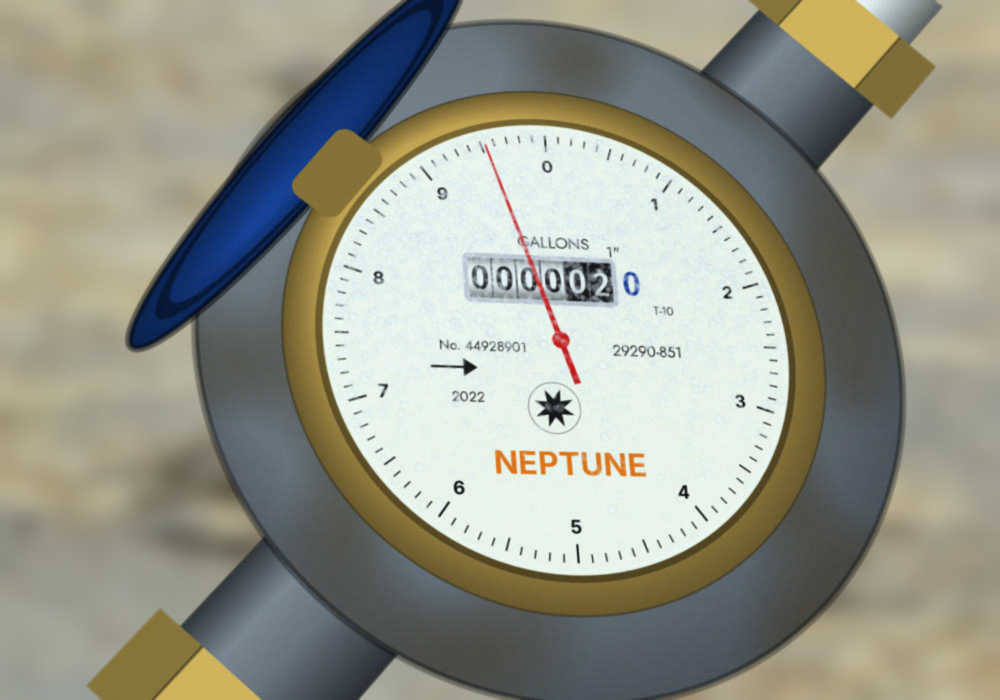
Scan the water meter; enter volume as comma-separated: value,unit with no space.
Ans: 19.5,gal
